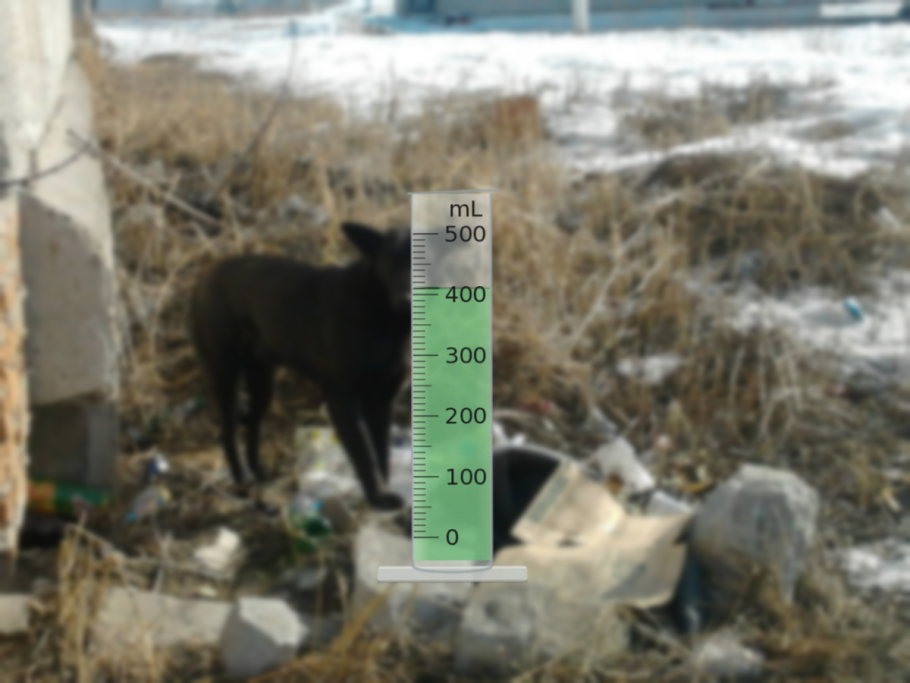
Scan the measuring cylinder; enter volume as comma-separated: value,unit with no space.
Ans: 410,mL
